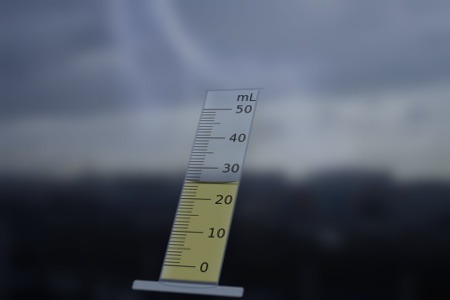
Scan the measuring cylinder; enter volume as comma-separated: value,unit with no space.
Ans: 25,mL
